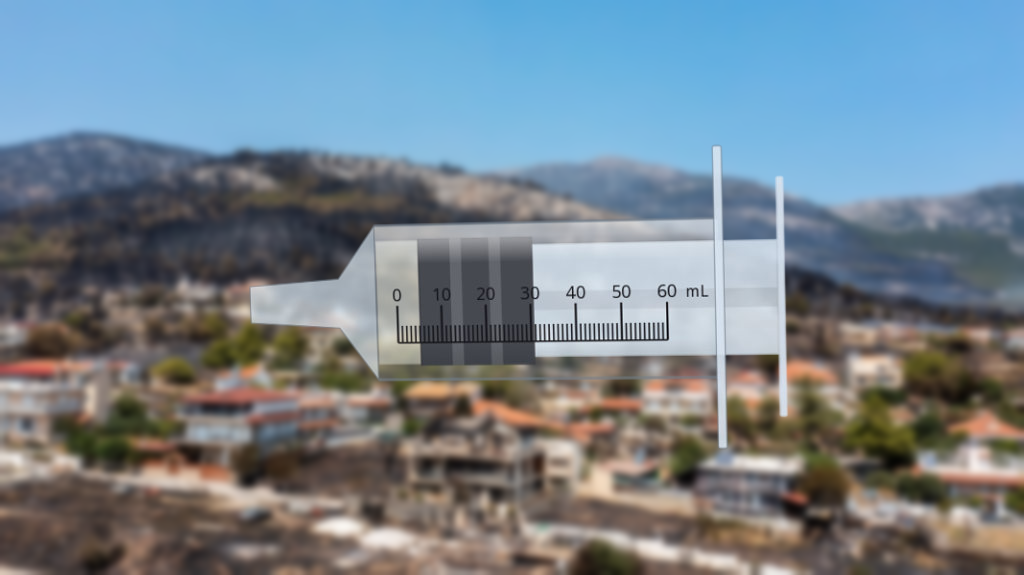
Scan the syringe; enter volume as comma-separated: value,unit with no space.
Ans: 5,mL
